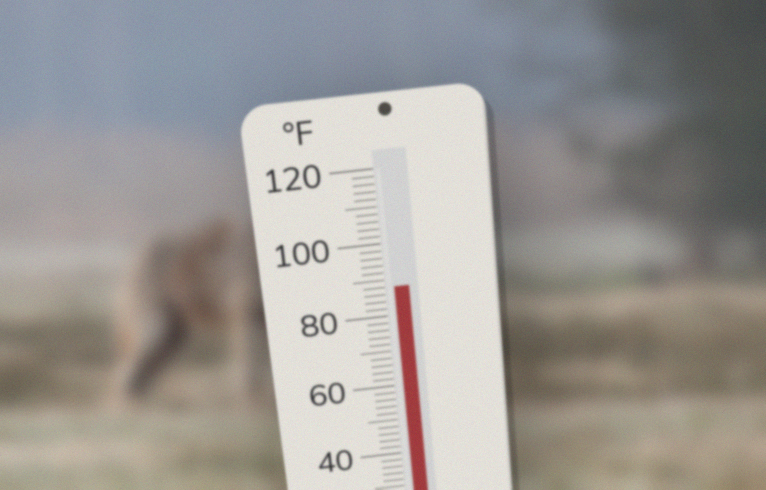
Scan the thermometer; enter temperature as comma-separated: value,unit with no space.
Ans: 88,°F
